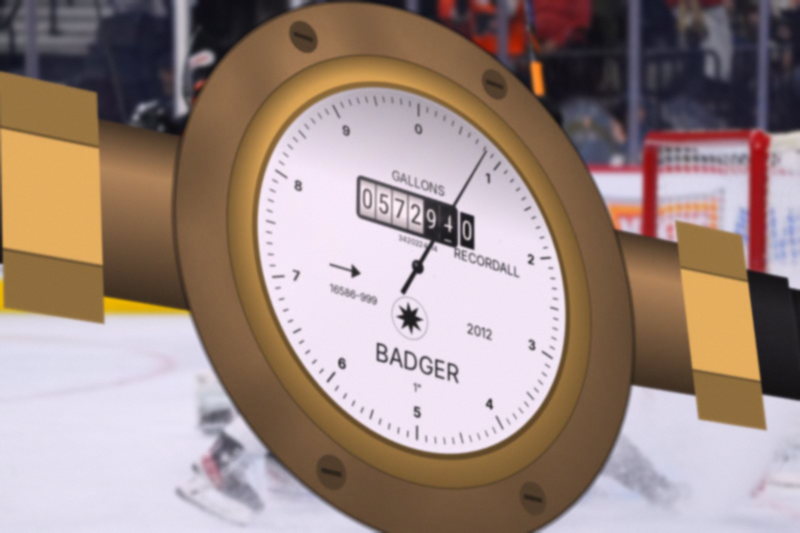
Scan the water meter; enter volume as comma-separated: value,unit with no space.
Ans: 572940.8,gal
